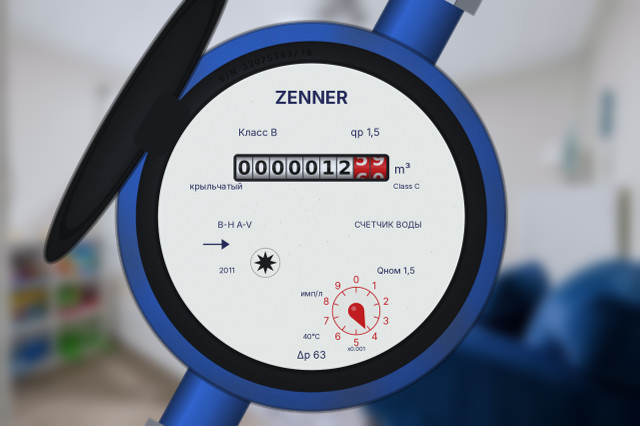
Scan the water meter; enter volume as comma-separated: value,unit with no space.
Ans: 12.594,m³
